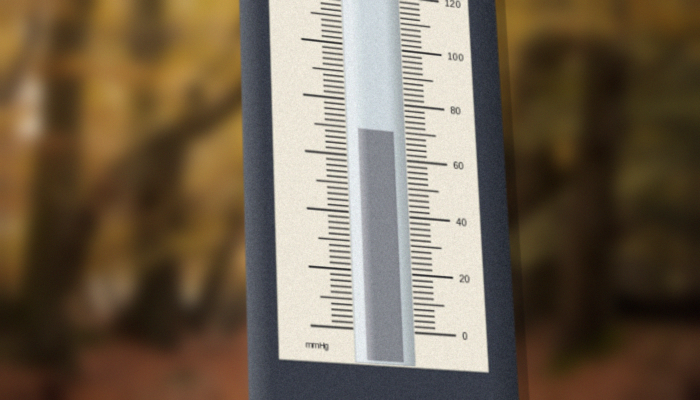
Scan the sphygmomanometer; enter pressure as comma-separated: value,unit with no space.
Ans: 70,mmHg
